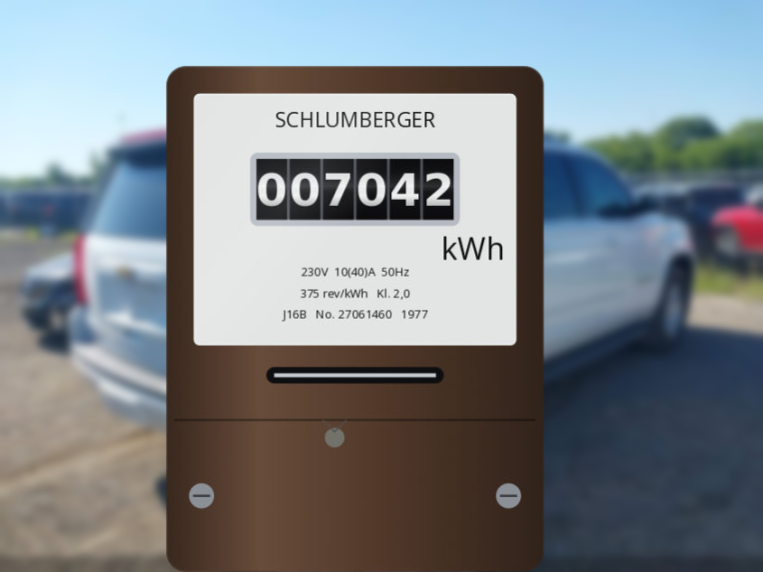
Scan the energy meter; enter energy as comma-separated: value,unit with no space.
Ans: 7042,kWh
